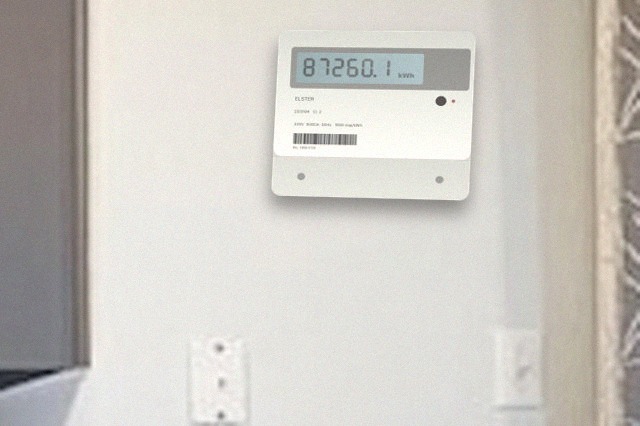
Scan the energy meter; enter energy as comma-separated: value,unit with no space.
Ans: 87260.1,kWh
